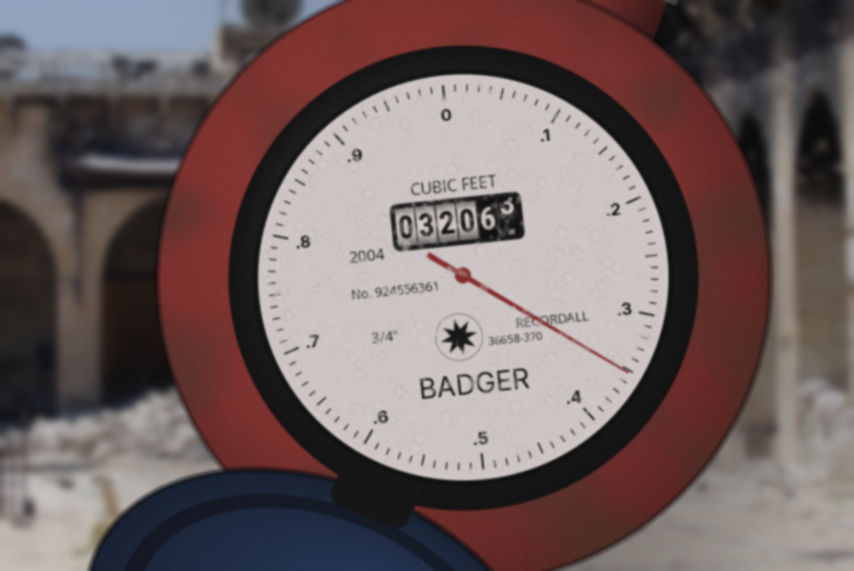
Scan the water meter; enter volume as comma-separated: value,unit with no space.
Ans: 32063.35,ft³
